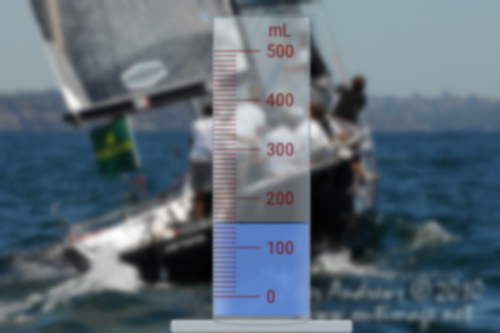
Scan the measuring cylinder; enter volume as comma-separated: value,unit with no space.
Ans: 150,mL
